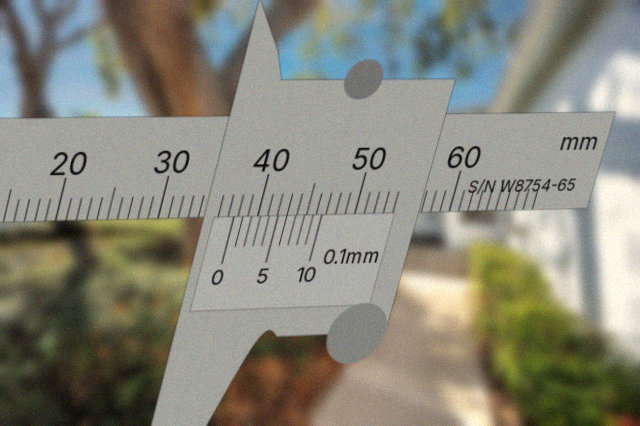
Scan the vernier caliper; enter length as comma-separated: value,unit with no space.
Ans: 37.6,mm
